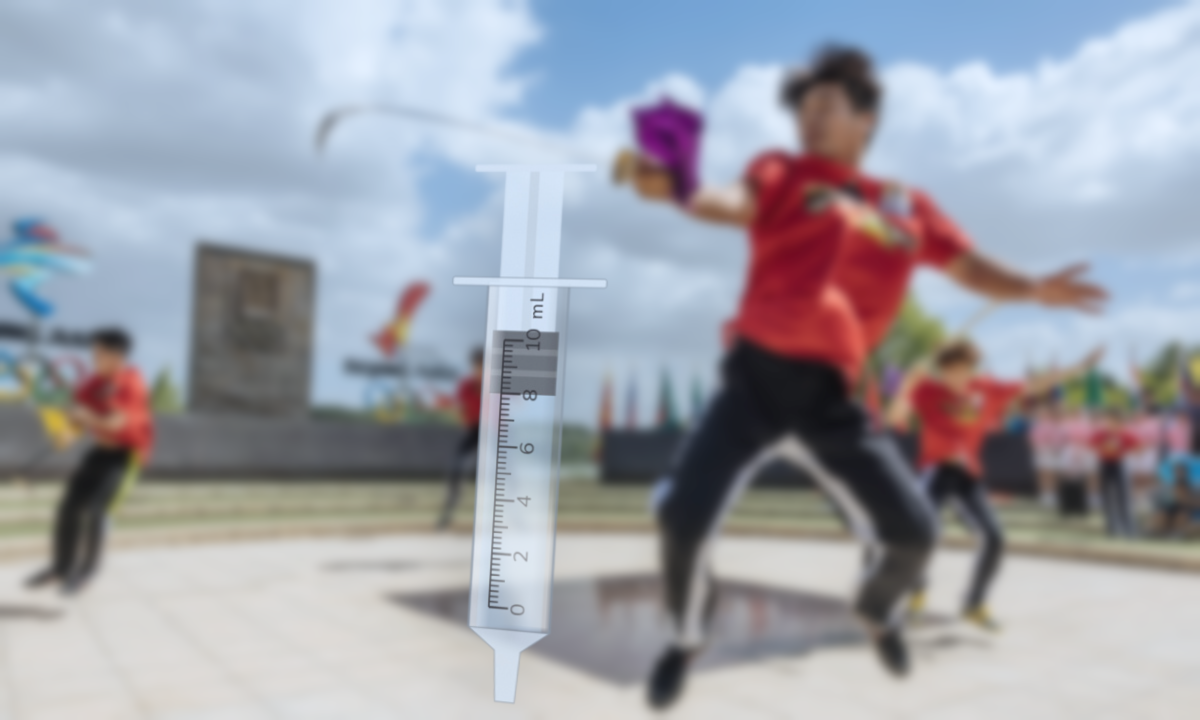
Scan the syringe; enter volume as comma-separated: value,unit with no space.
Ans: 8,mL
